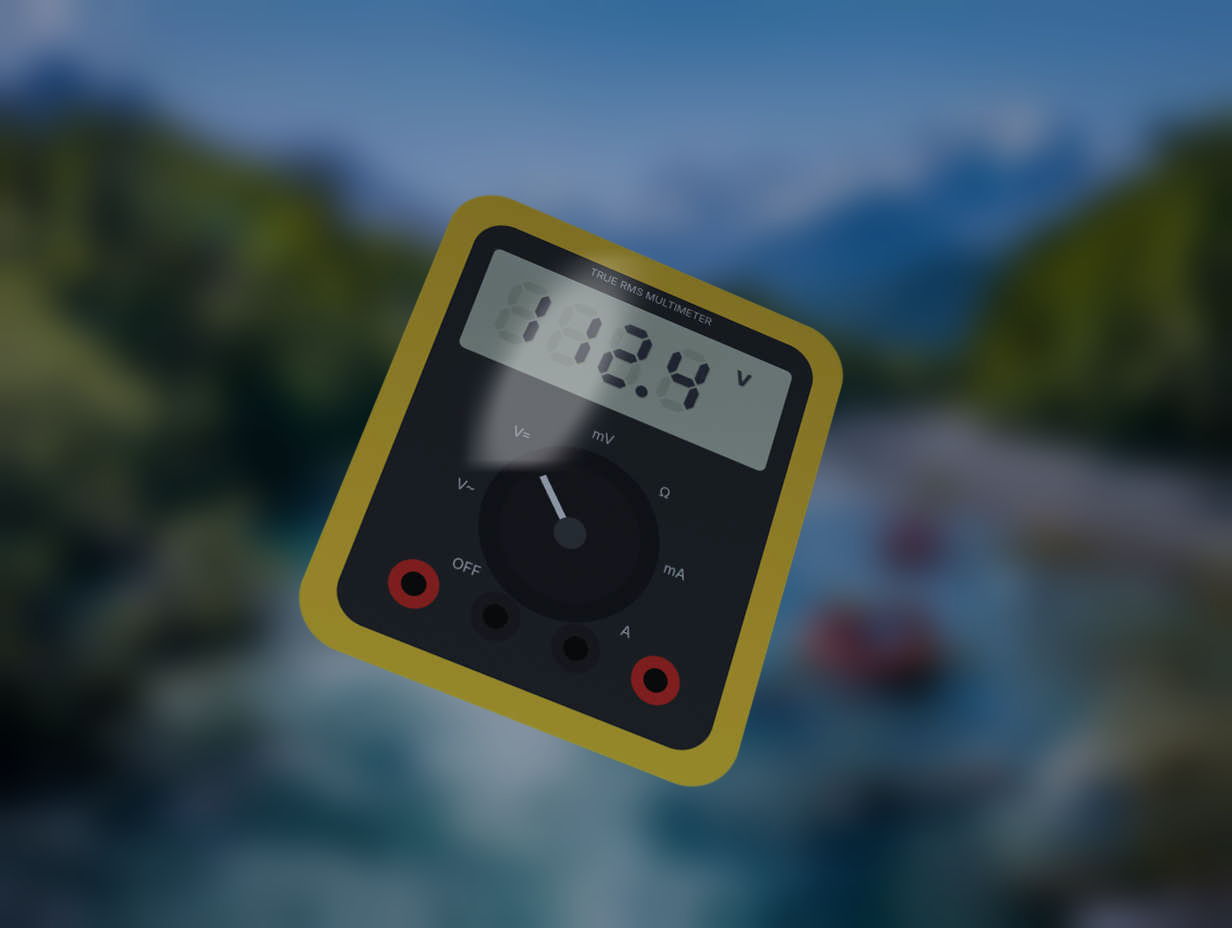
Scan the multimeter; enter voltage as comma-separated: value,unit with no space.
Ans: 112.4,V
